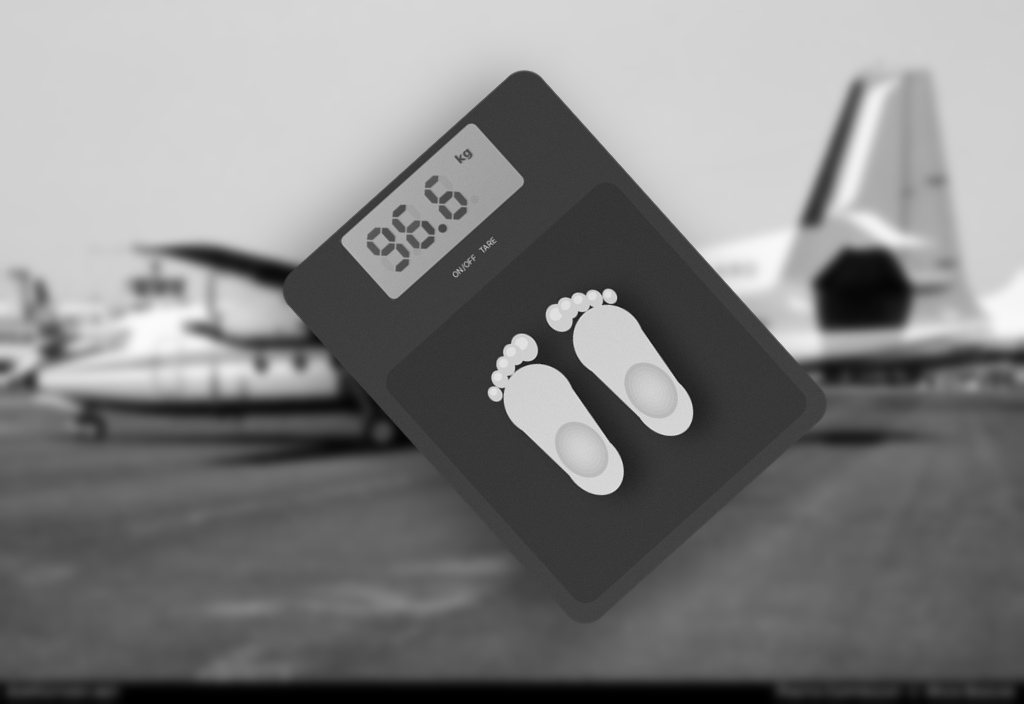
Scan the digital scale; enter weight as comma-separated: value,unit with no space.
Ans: 96.6,kg
